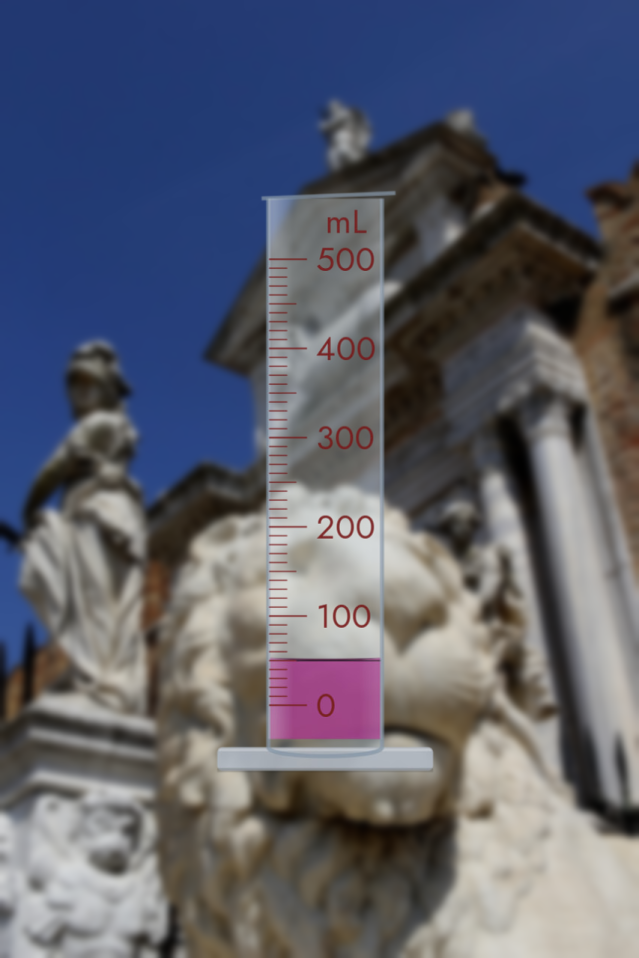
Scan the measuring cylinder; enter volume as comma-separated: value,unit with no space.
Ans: 50,mL
